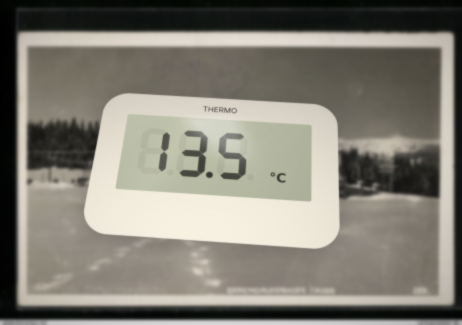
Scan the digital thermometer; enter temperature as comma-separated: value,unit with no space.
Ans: 13.5,°C
